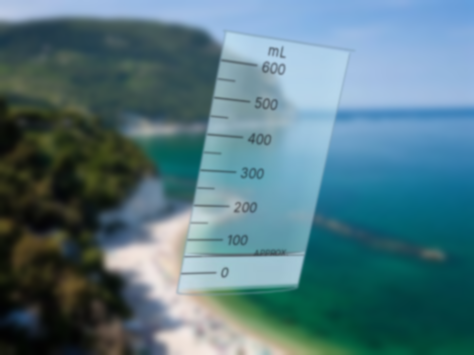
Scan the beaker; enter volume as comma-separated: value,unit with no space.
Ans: 50,mL
